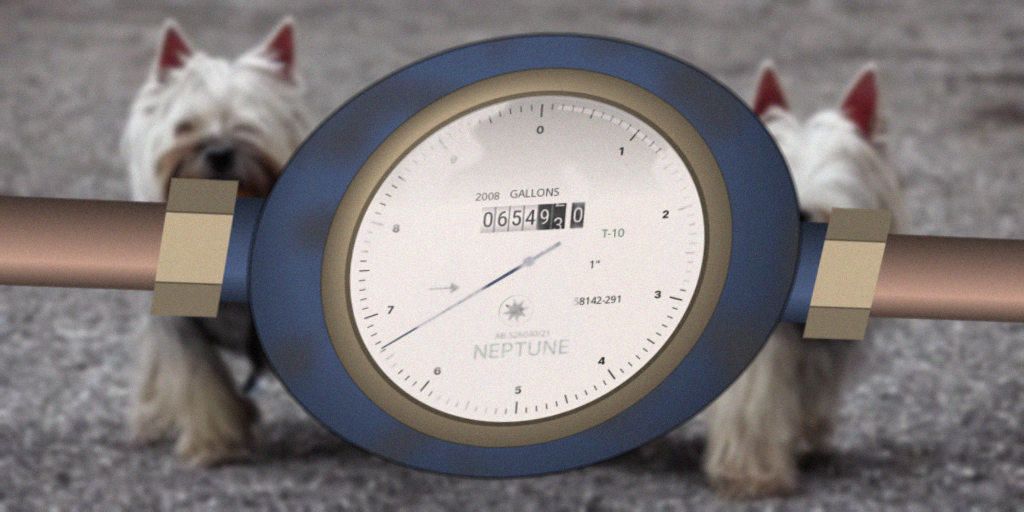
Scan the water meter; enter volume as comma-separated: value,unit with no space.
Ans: 654926.6,gal
